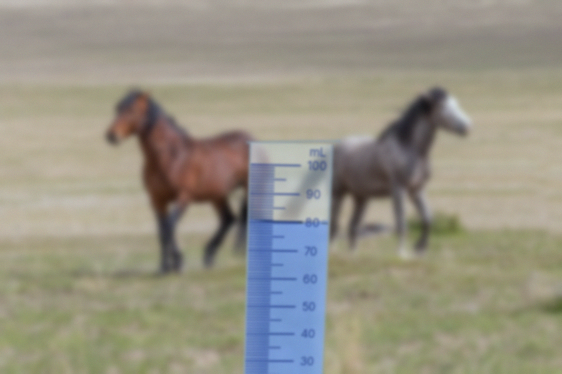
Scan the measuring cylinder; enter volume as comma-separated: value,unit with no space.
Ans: 80,mL
